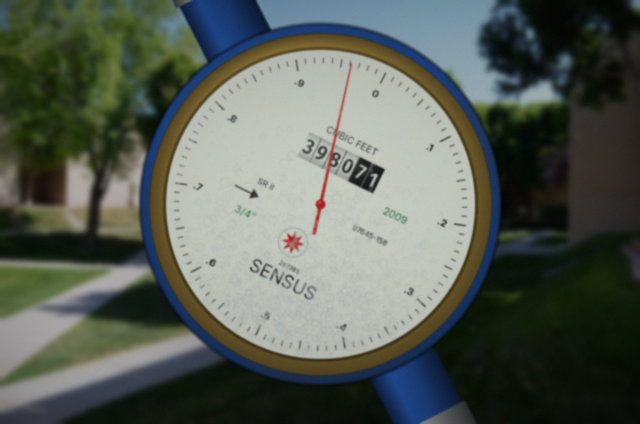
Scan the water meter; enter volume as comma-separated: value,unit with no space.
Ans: 398070.96,ft³
